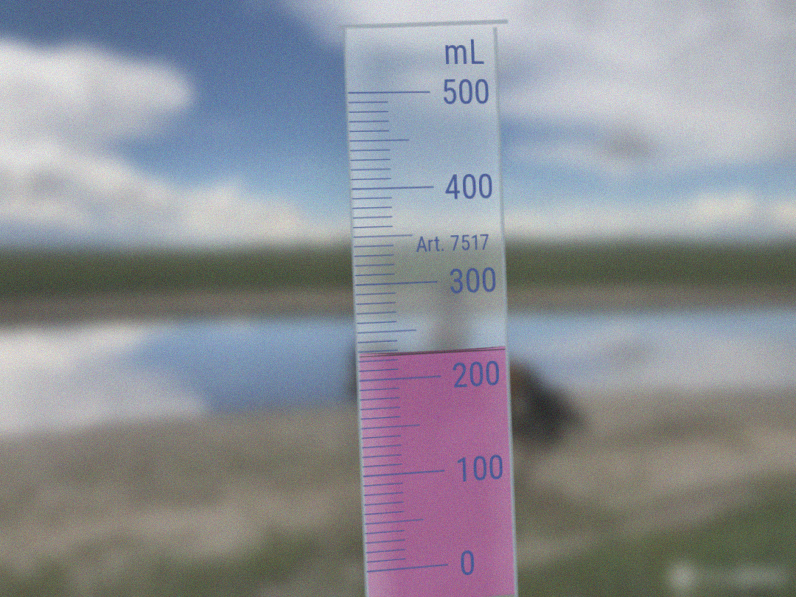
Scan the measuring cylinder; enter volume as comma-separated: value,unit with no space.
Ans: 225,mL
